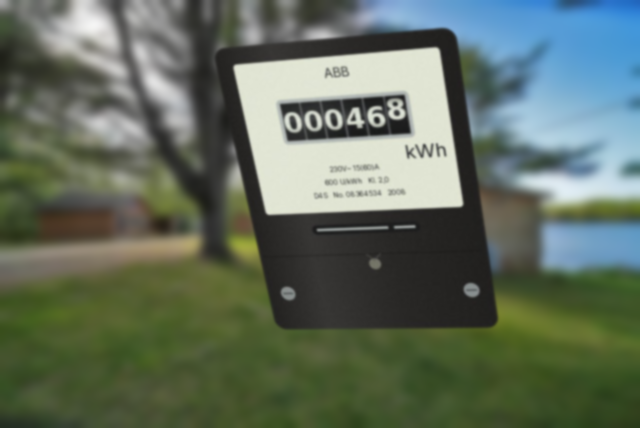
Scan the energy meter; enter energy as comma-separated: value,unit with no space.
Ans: 468,kWh
